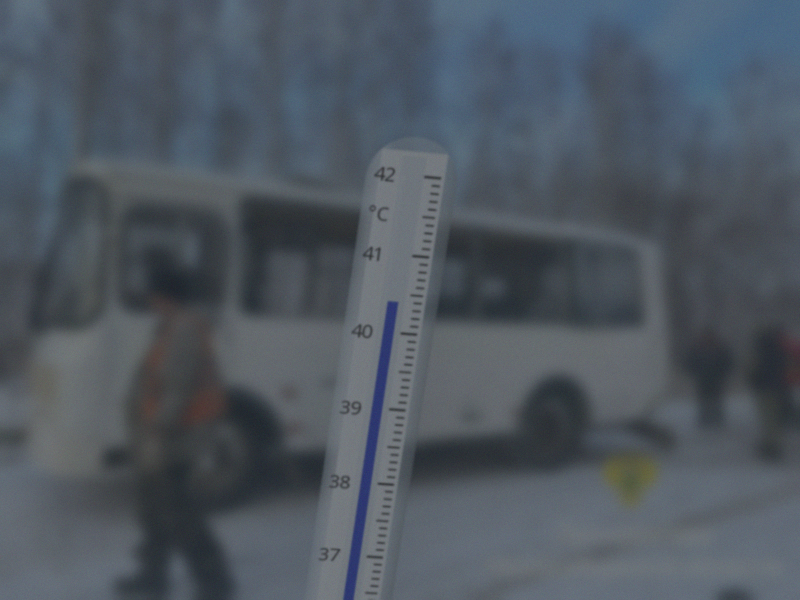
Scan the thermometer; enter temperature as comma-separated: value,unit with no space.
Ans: 40.4,°C
